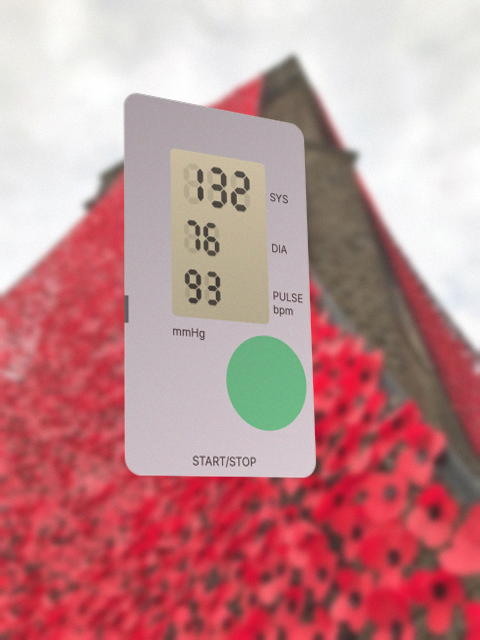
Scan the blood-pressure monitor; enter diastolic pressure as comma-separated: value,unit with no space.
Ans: 76,mmHg
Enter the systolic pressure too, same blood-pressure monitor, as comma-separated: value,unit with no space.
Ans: 132,mmHg
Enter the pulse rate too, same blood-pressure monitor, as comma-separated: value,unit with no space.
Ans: 93,bpm
